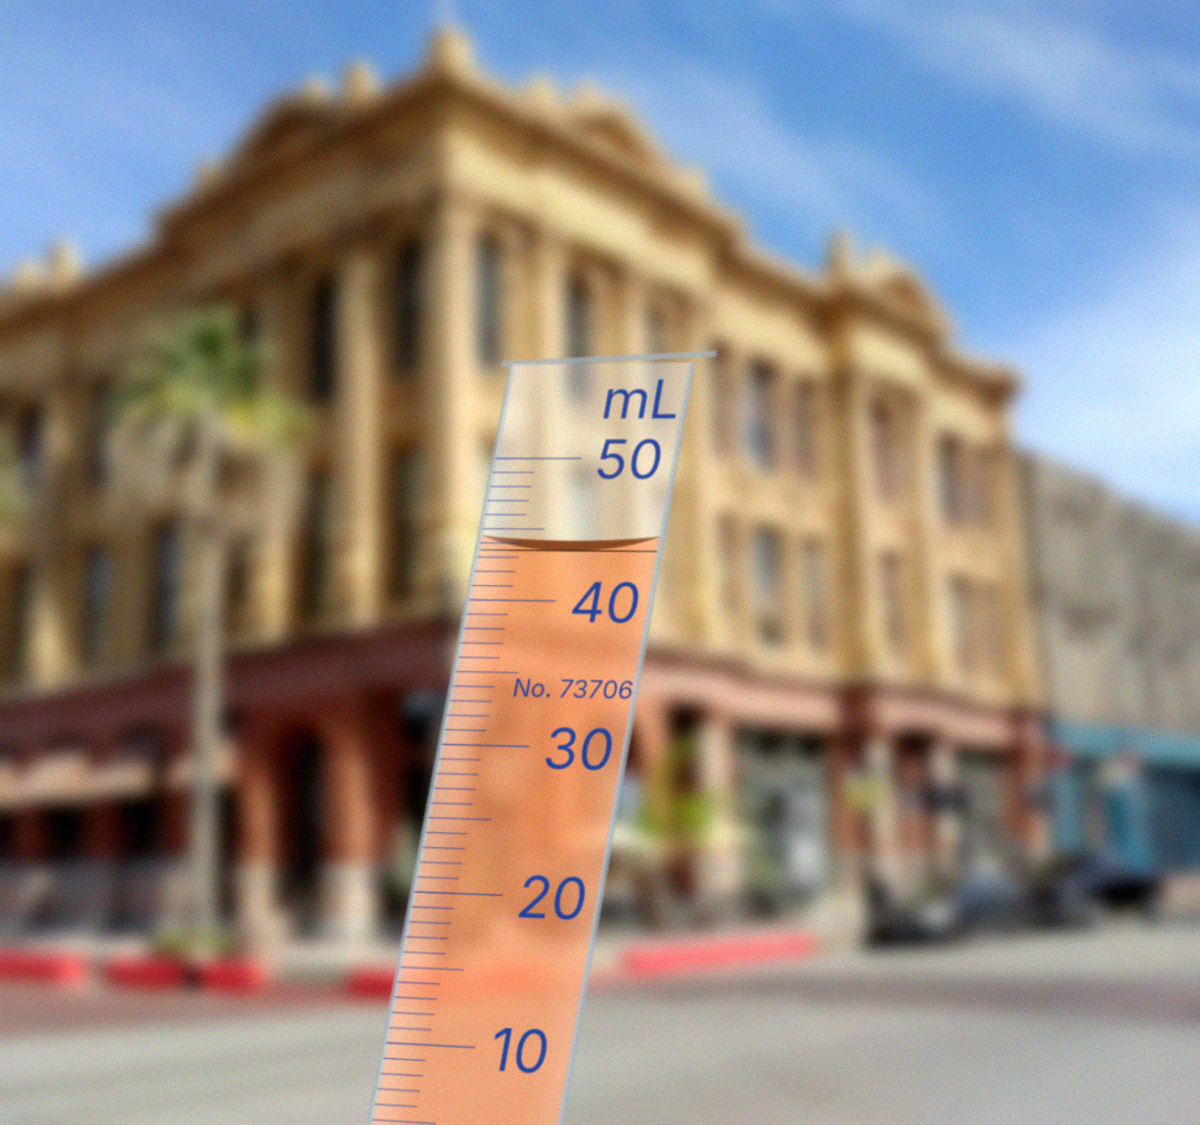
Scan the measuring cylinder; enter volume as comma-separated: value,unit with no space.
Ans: 43.5,mL
